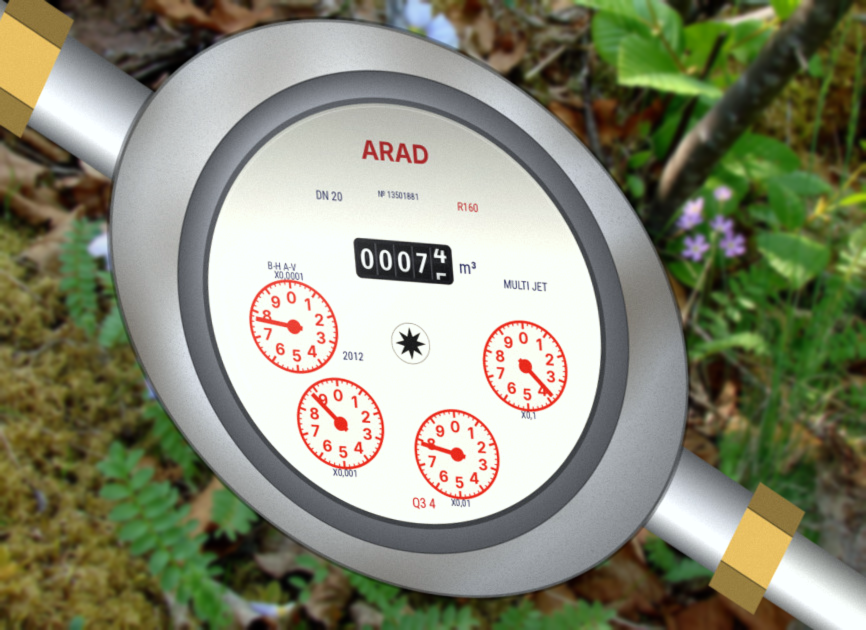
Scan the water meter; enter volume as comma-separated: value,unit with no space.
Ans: 74.3787,m³
